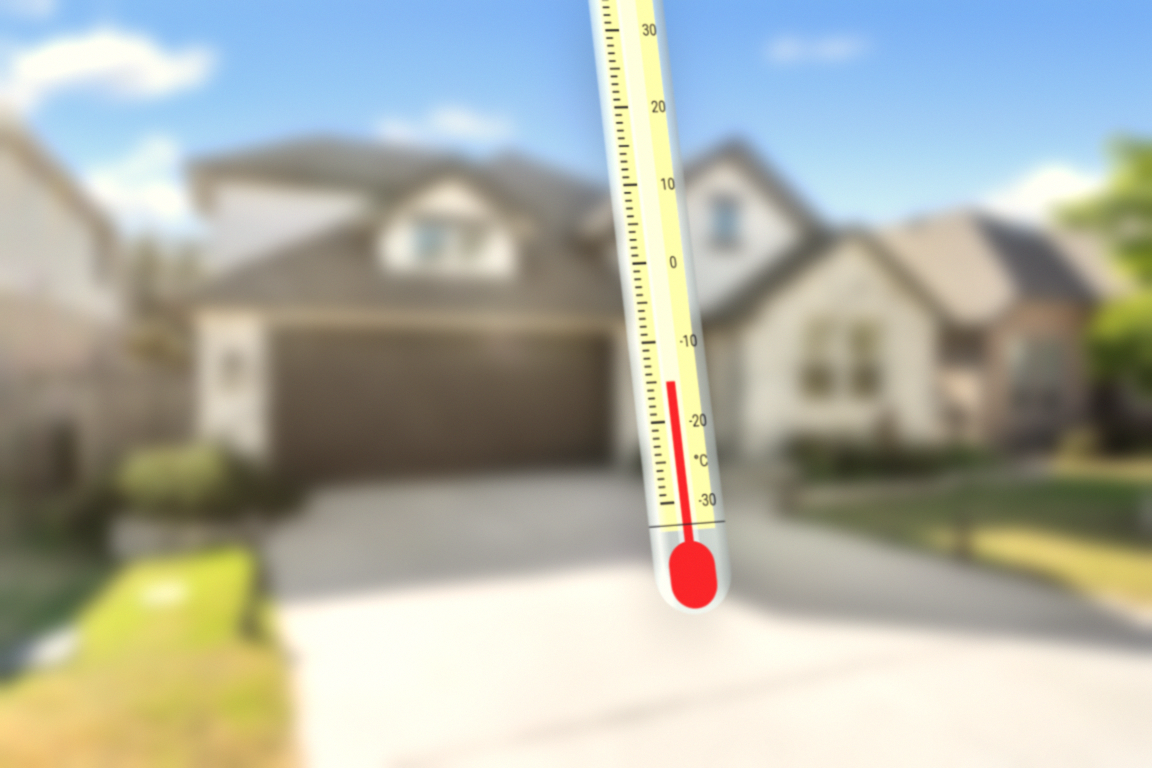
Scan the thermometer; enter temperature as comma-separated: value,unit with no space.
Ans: -15,°C
